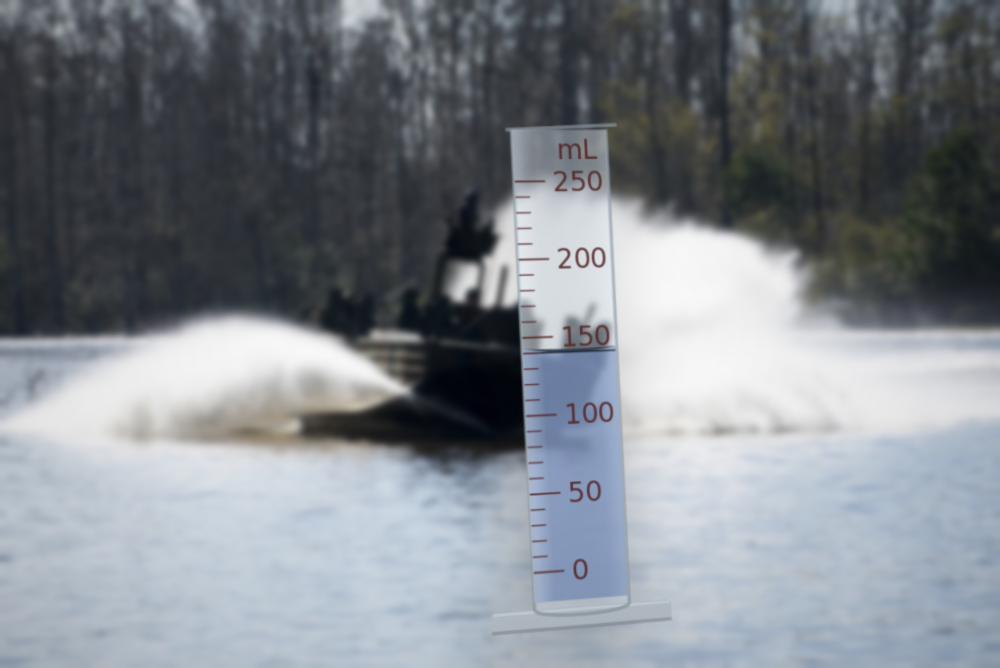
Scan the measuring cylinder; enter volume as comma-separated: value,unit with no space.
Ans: 140,mL
